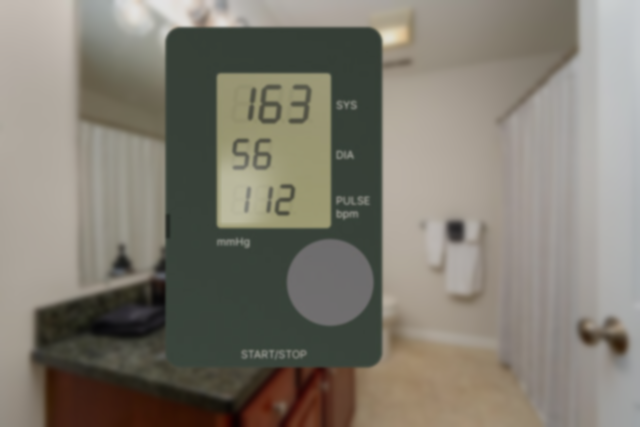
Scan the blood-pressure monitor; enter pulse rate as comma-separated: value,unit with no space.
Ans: 112,bpm
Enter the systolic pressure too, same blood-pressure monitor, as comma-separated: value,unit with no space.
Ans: 163,mmHg
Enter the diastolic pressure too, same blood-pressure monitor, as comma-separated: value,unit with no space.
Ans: 56,mmHg
